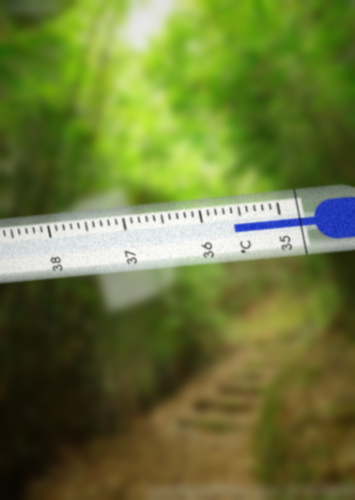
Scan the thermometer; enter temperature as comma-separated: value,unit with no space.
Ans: 35.6,°C
